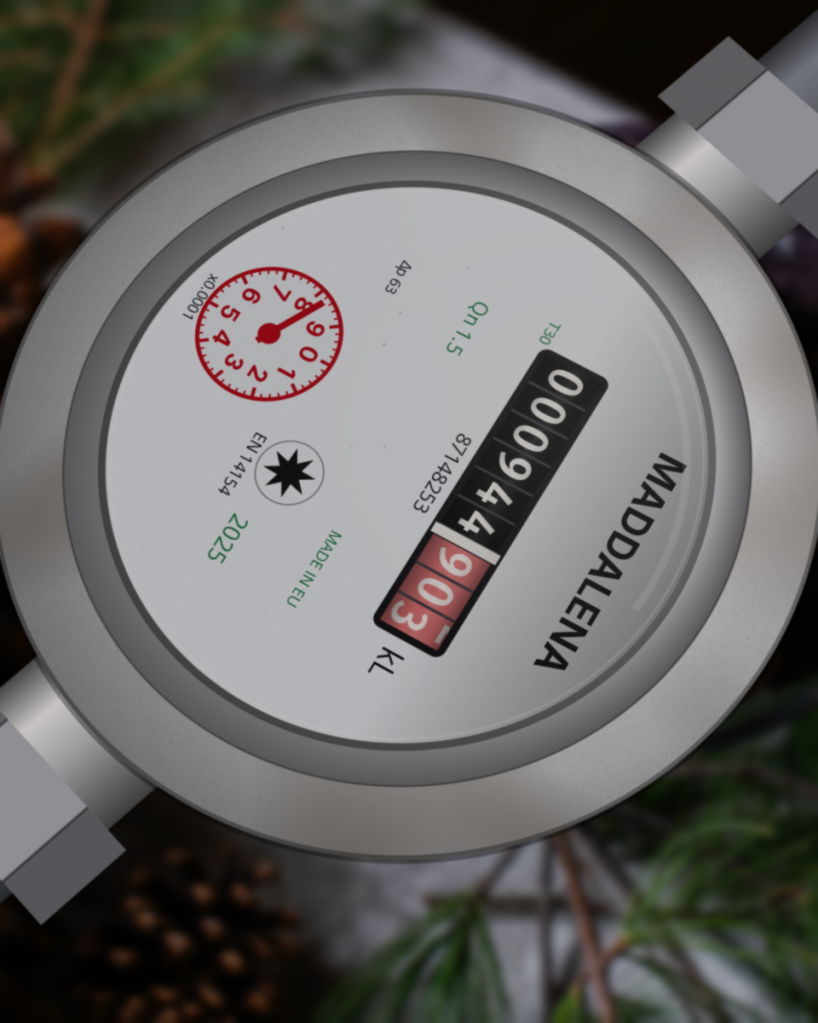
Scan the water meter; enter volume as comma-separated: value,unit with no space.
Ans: 944.9028,kL
